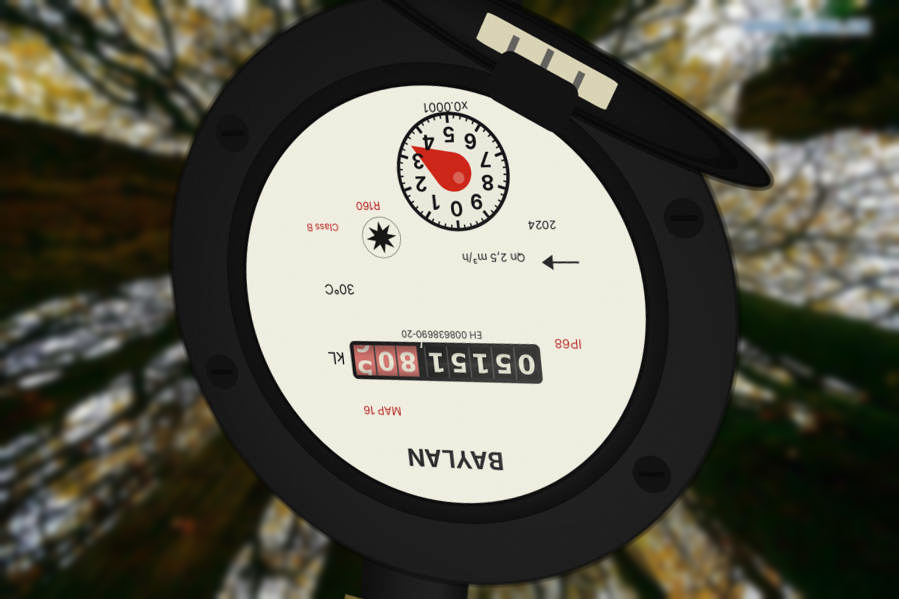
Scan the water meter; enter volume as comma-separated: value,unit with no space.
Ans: 5151.8053,kL
